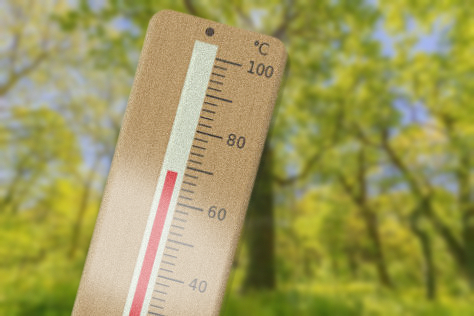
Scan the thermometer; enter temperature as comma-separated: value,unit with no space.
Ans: 68,°C
